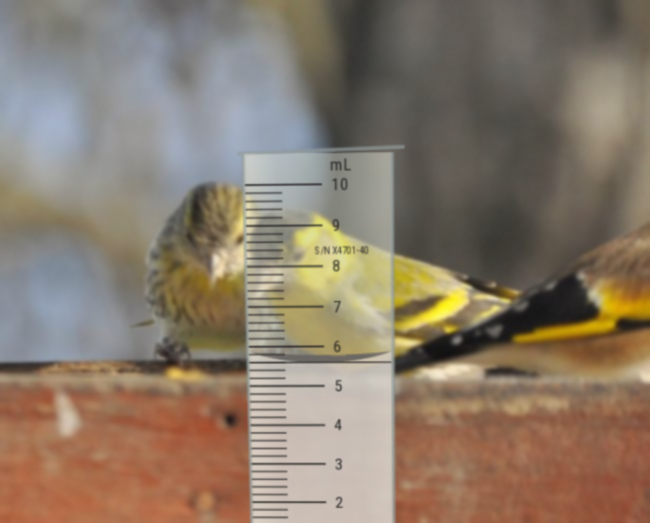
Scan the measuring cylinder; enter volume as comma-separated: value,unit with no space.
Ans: 5.6,mL
